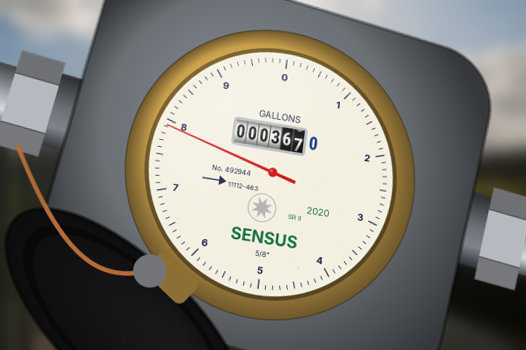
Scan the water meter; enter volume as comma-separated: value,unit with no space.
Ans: 3667.9,gal
